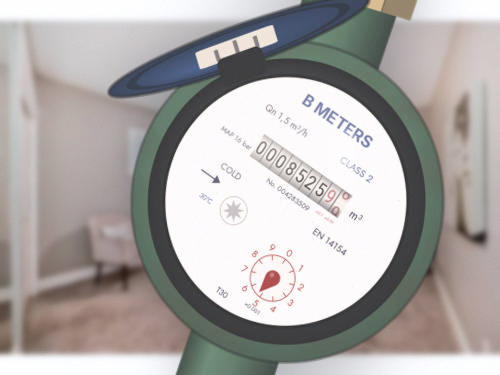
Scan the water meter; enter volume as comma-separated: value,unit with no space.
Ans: 8525.985,m³
